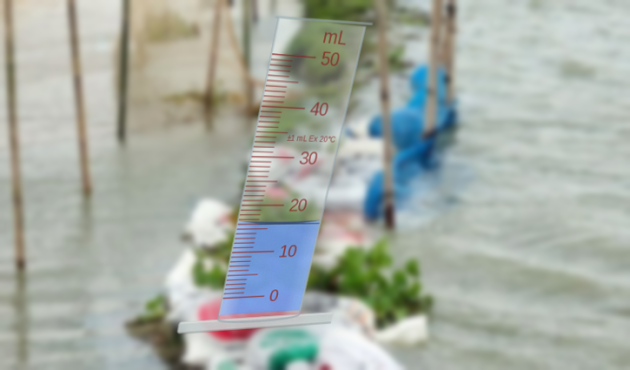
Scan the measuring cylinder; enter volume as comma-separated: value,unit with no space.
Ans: 16,mL
